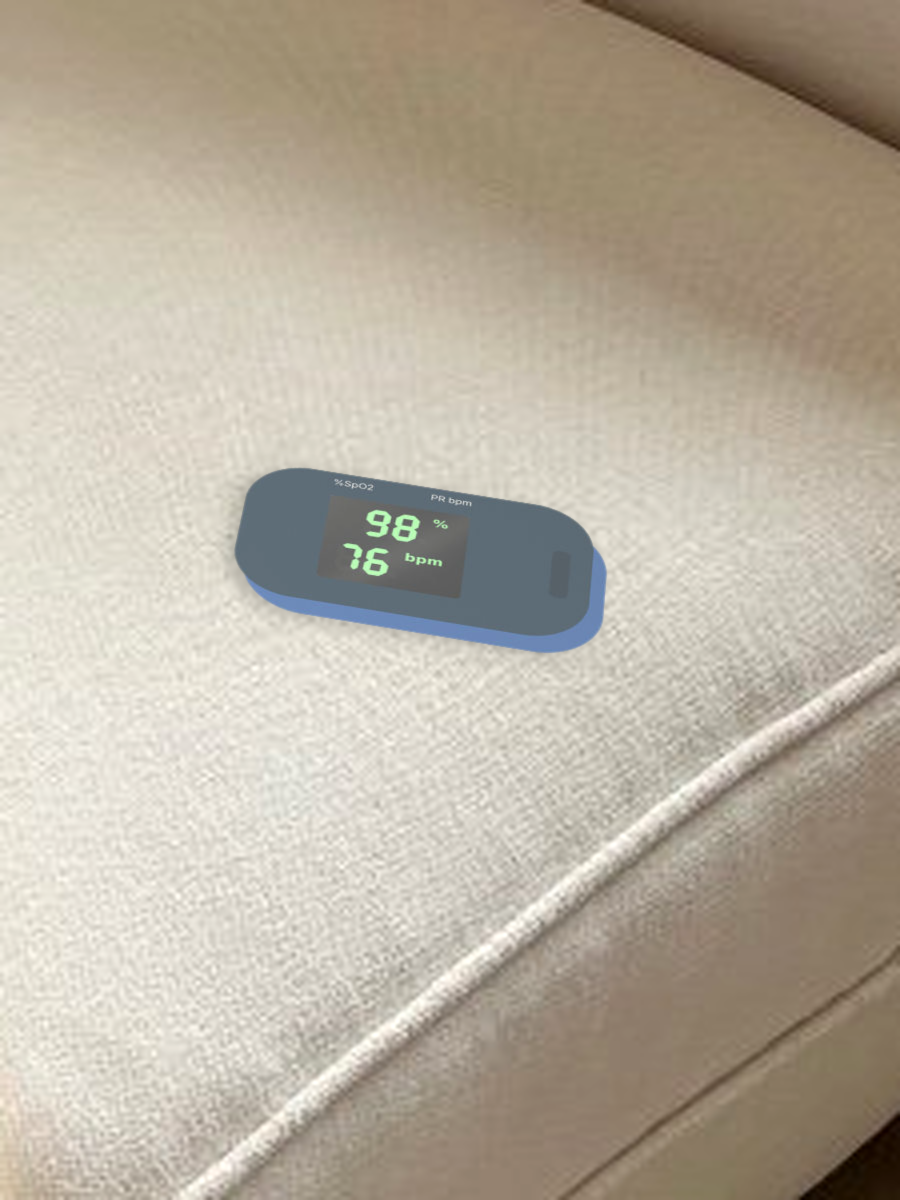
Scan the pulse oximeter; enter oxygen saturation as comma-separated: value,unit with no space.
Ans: 98,%
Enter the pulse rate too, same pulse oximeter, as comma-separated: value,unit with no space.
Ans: 76,bpm
